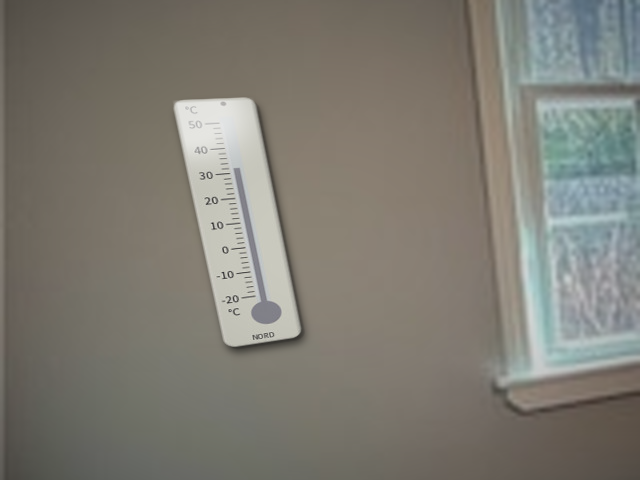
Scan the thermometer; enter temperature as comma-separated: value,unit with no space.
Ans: 32,°C
